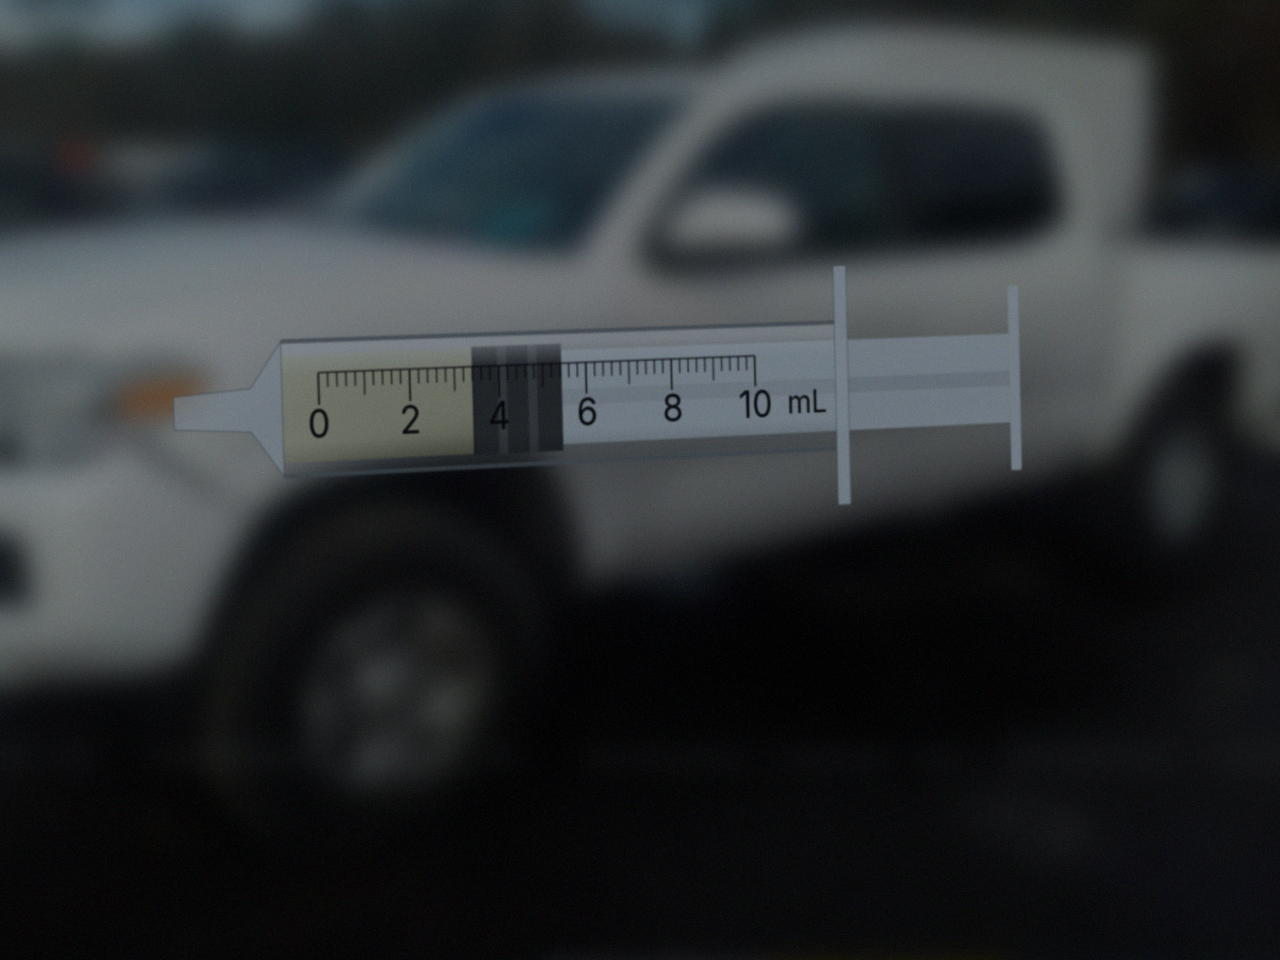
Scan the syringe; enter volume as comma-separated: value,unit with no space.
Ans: 3.4,mL
